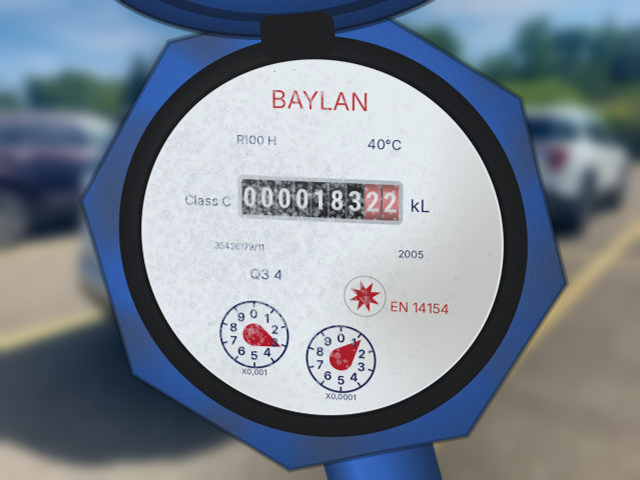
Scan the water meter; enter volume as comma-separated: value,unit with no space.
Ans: 183.2231,kL
